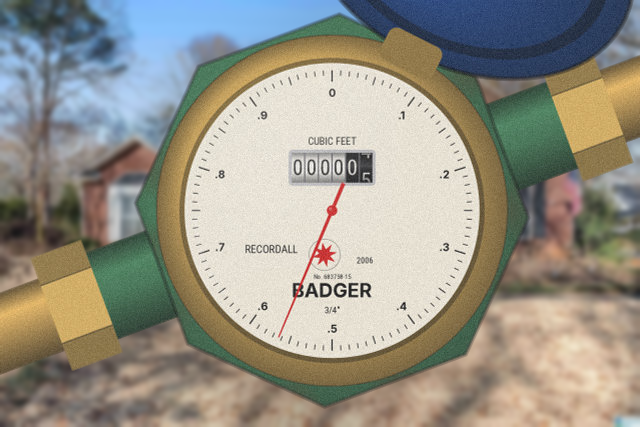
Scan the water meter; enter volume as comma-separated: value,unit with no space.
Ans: 4.56,ft³
